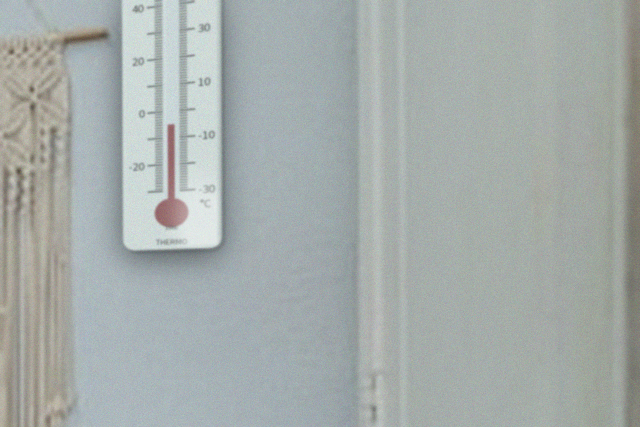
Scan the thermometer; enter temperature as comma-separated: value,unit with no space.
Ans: -5,°C
